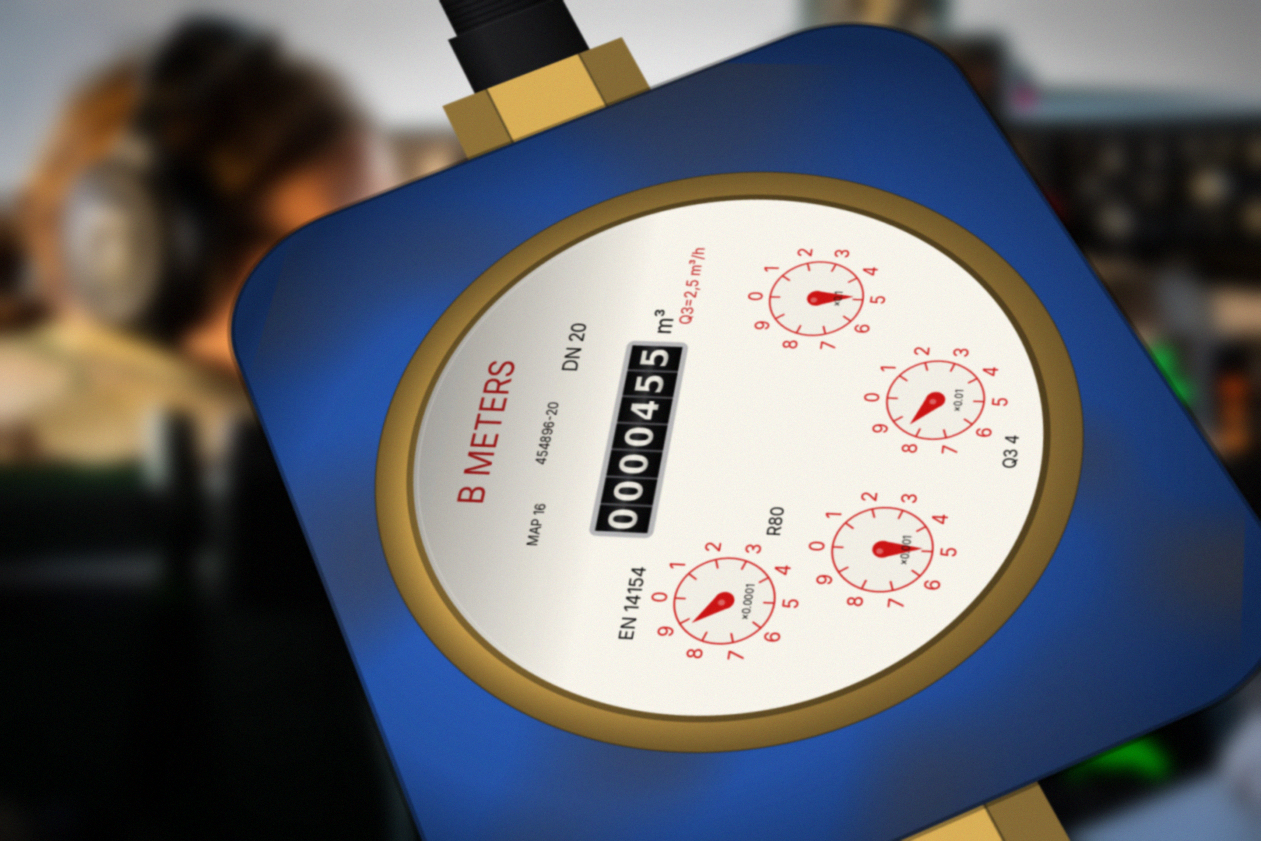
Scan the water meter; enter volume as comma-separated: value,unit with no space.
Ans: 455.4848,m³
